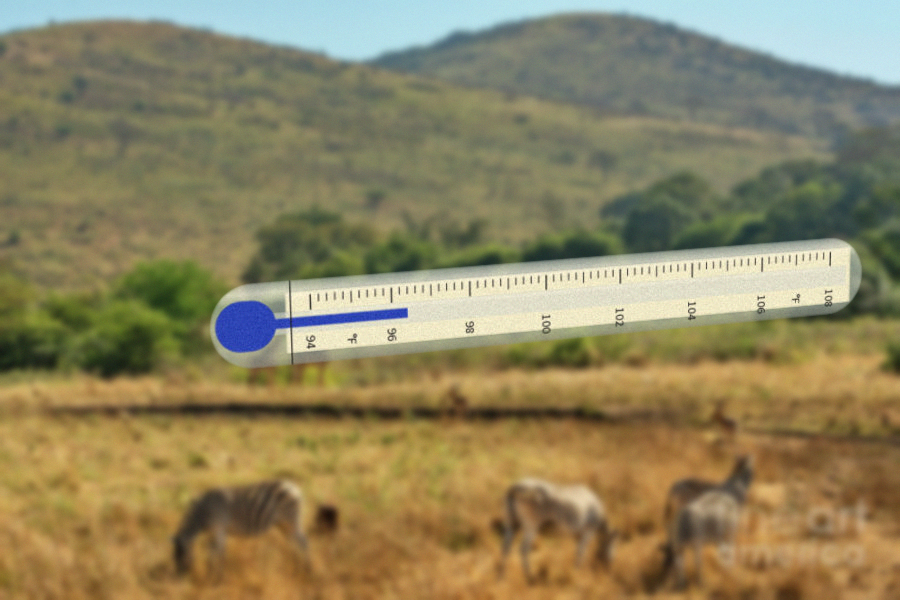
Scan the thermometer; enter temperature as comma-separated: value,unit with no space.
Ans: 96.4,°F
